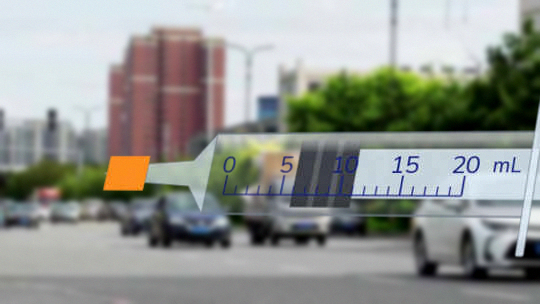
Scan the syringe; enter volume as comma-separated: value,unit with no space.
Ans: 6,mL
